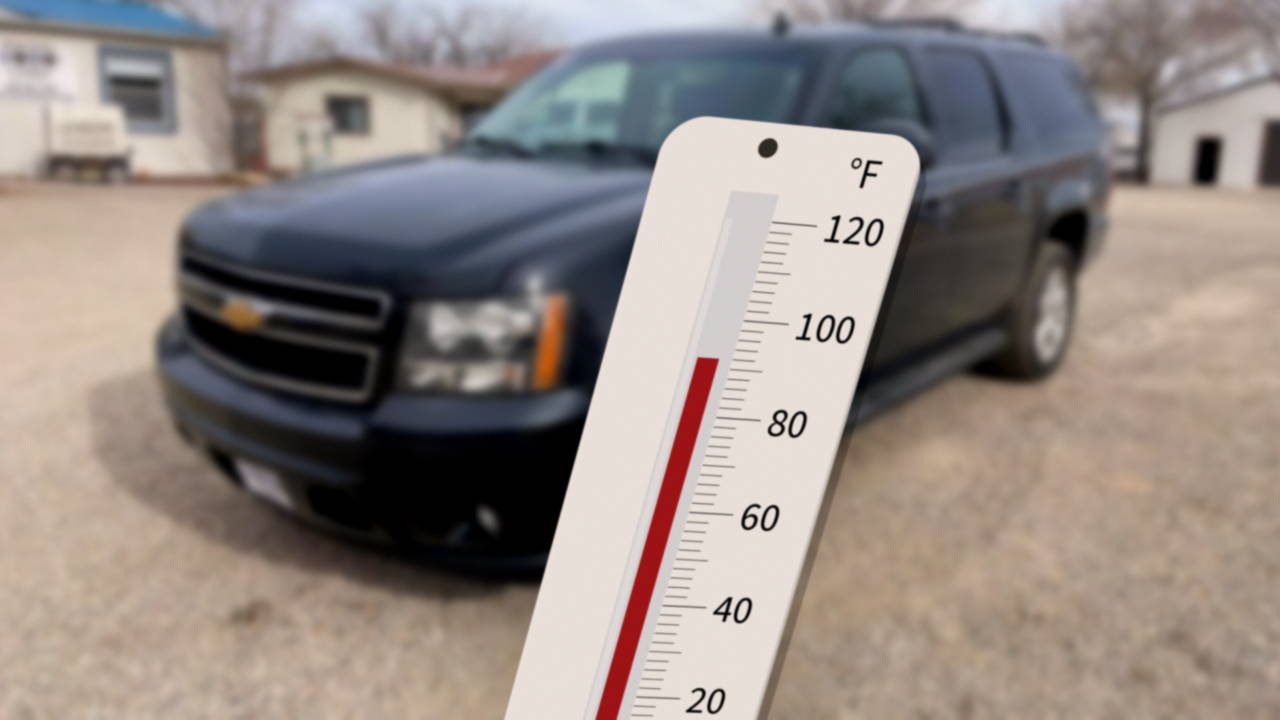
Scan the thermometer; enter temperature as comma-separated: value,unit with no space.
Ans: 92,°F
